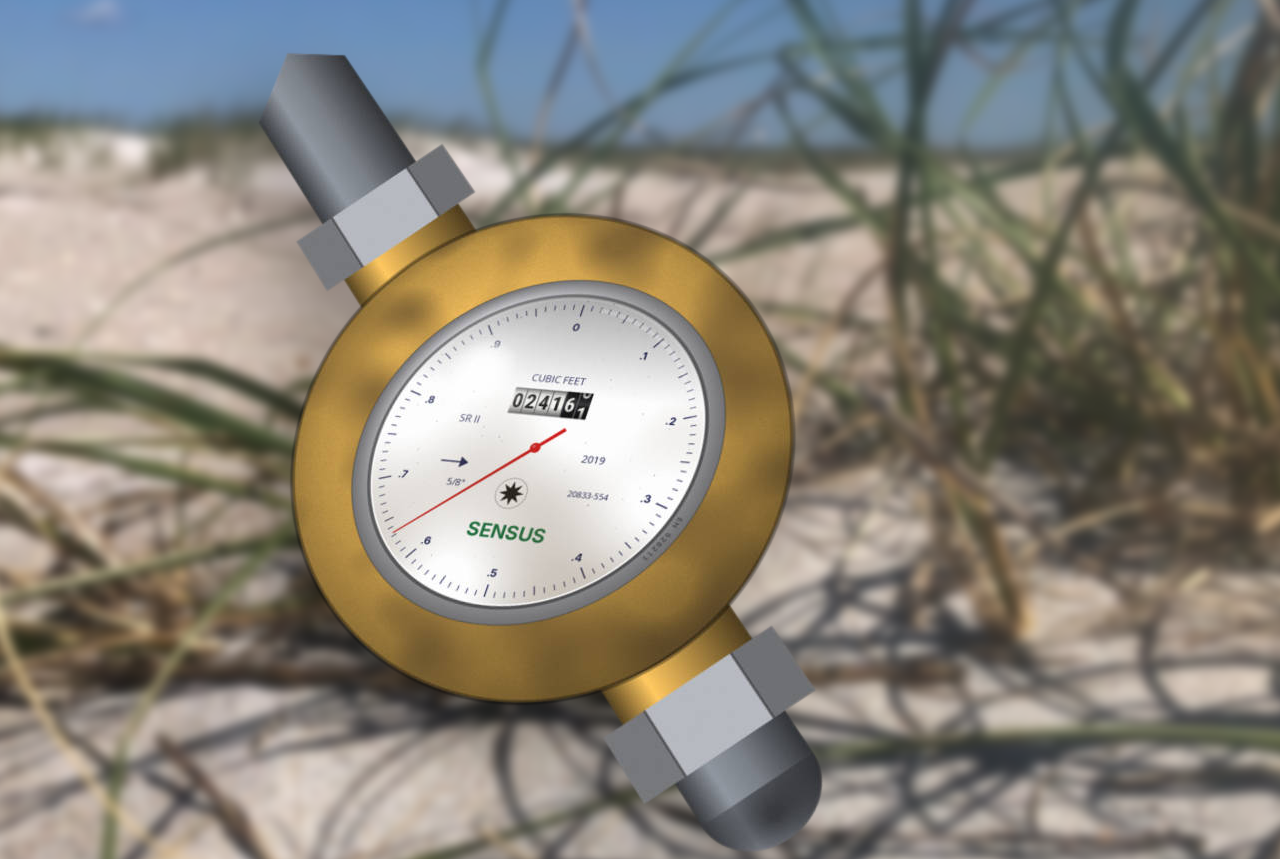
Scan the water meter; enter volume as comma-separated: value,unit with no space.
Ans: 24160.63,ft³
